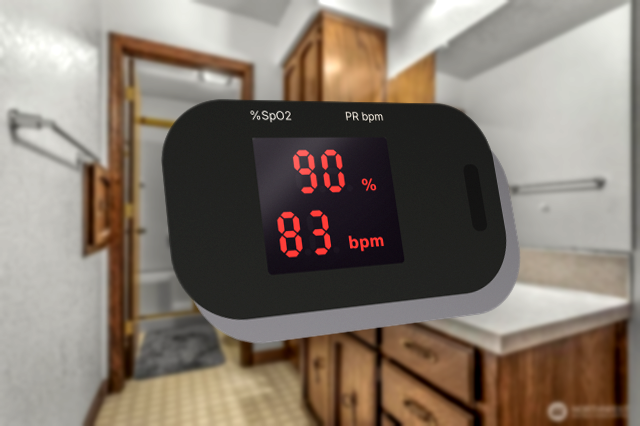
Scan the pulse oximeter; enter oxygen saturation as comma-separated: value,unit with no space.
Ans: 90,%
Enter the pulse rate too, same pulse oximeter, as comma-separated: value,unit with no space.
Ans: 83,bpm
